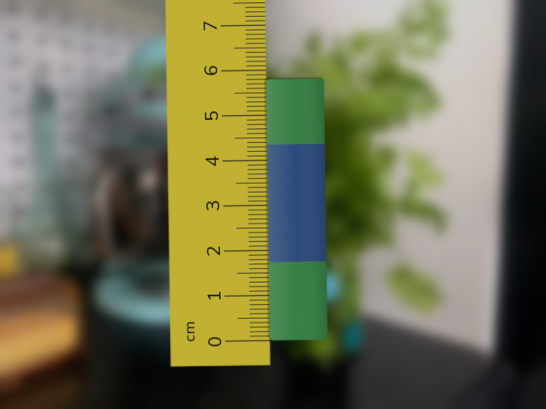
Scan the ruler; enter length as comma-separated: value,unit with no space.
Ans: 5.8,cm
